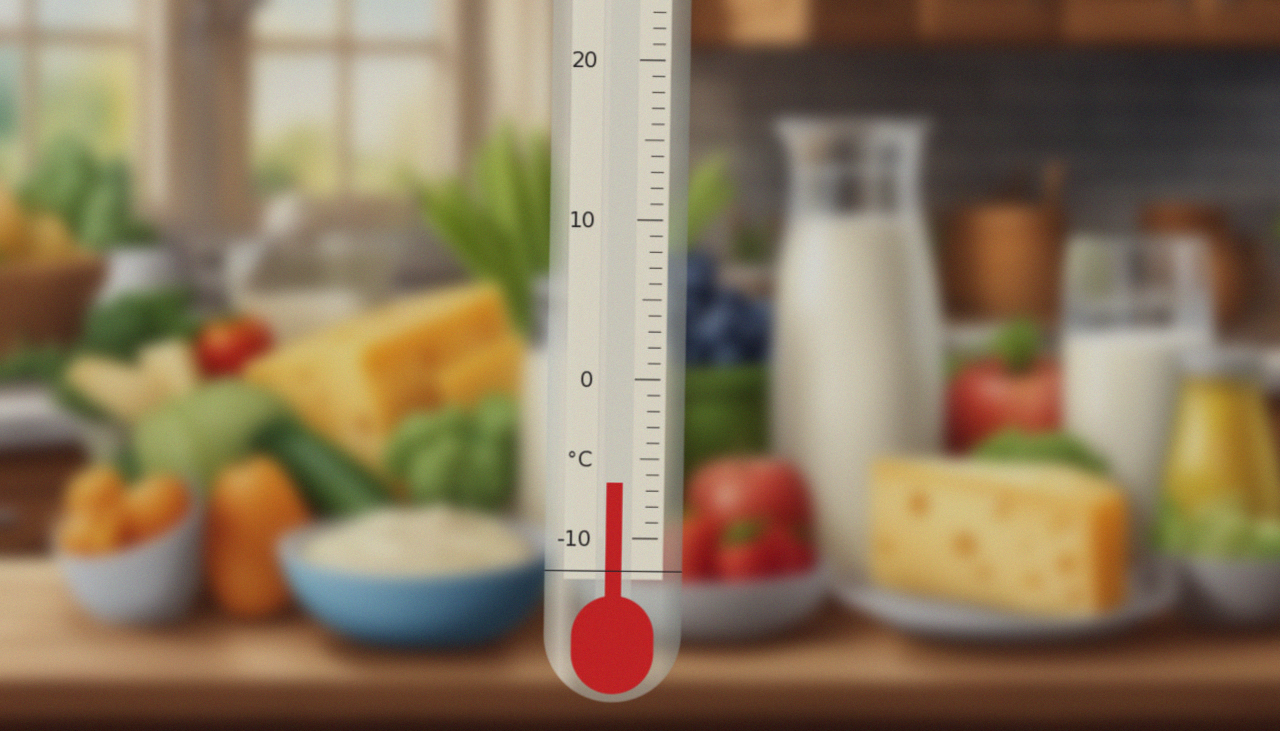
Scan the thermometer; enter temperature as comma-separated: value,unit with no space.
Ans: -6.5,°C
